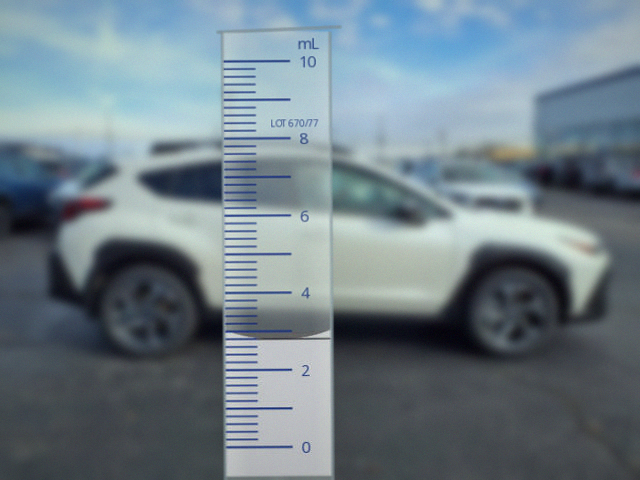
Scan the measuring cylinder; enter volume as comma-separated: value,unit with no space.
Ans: 2.8,mL
